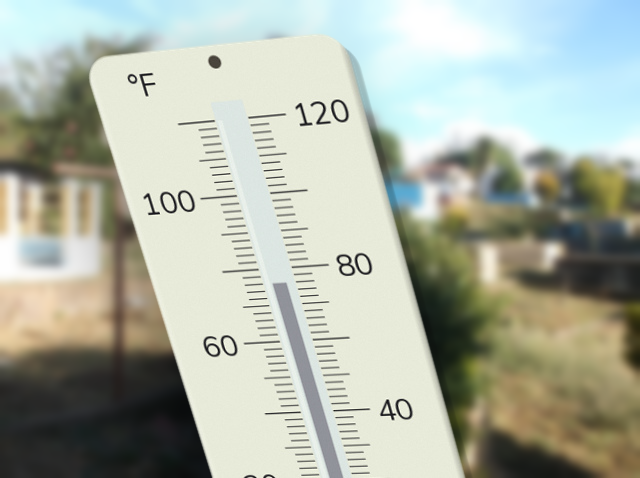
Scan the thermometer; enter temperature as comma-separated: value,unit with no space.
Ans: 76,°F
